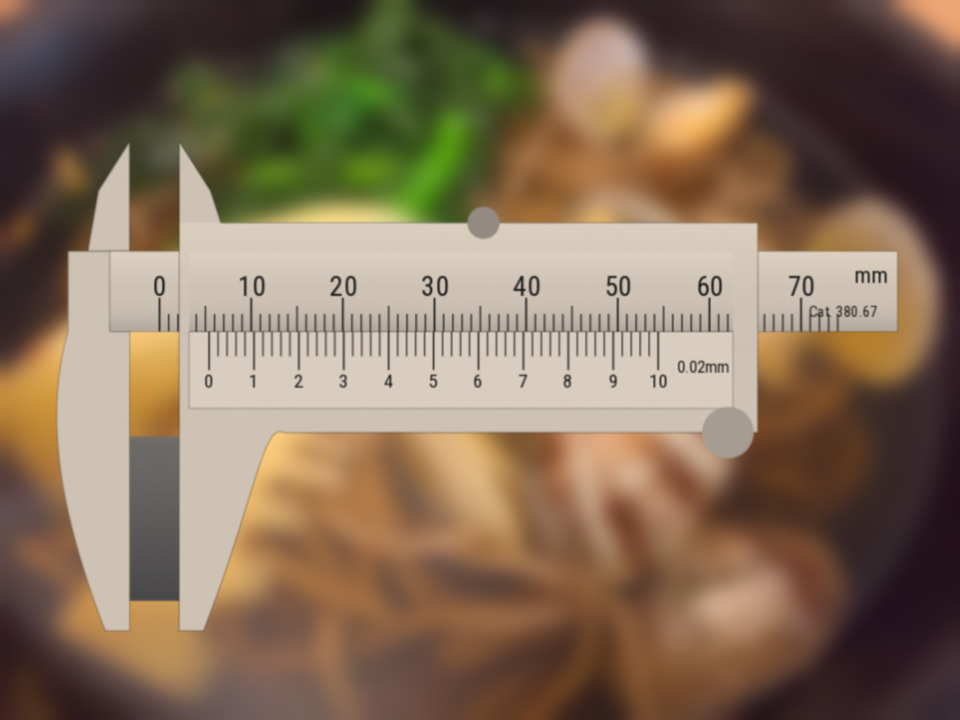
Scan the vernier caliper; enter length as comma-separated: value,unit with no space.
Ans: 5.4,mm
